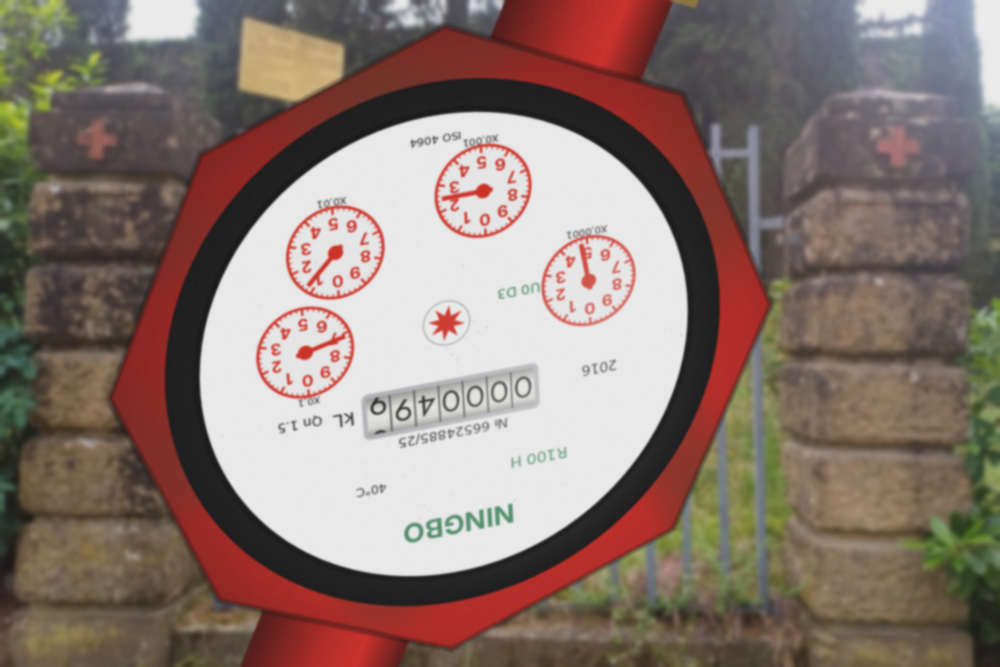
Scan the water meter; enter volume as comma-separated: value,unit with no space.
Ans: 498.7124,kL
